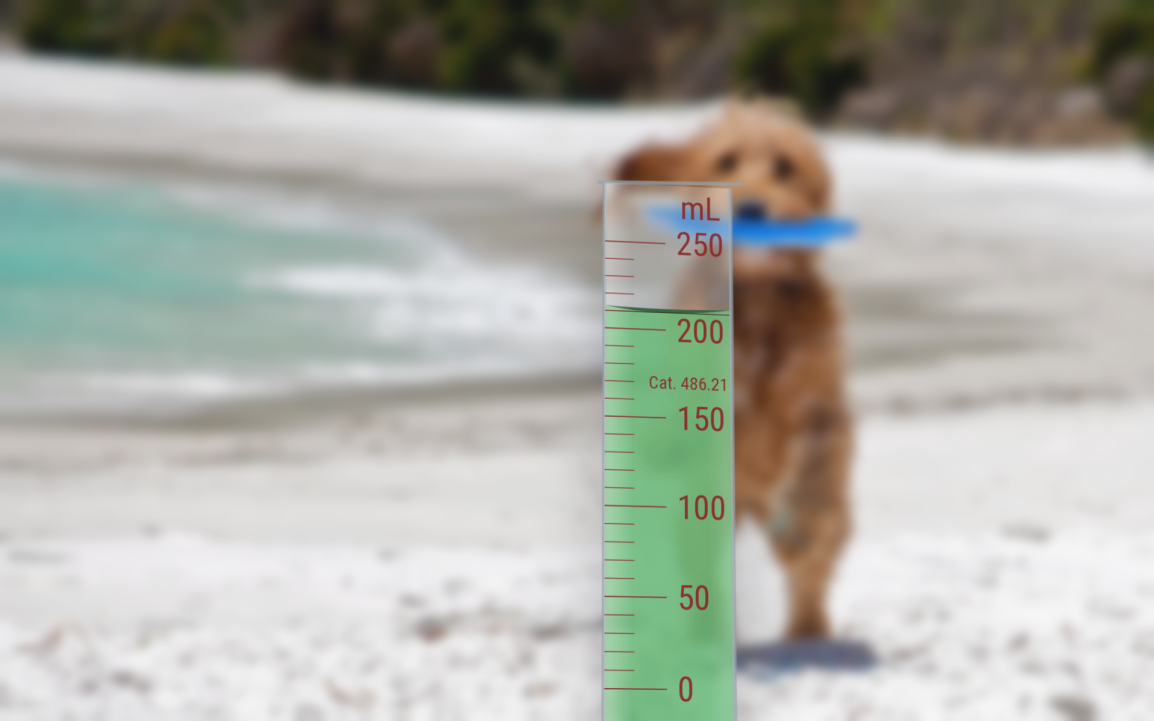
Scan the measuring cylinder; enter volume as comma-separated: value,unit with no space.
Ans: 210,mL
